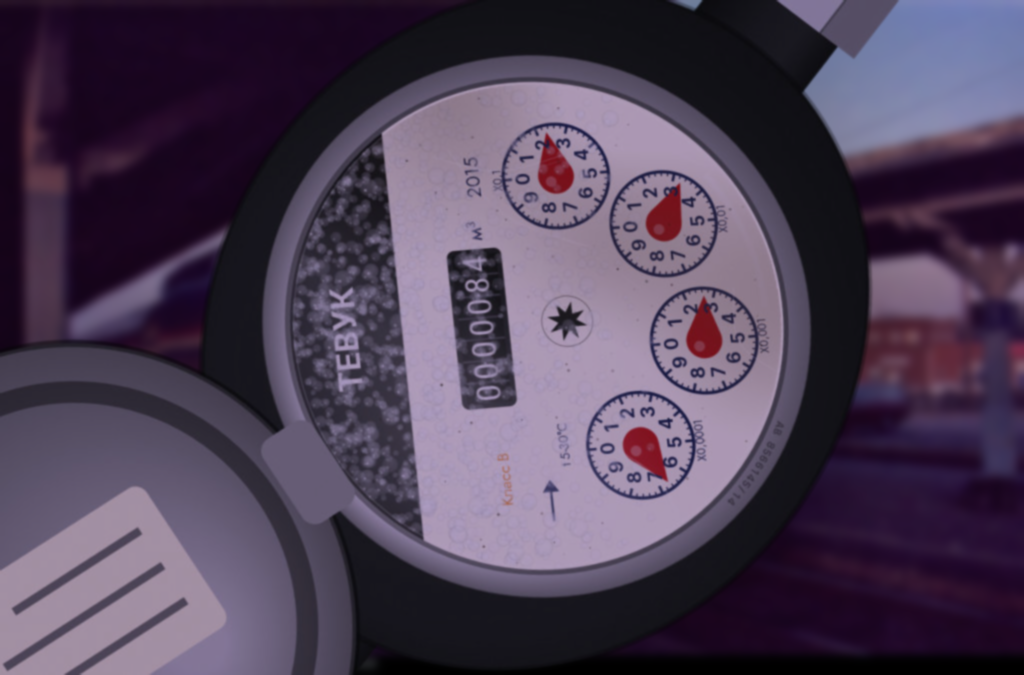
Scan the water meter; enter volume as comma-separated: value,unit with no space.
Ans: 84.2326,m³
